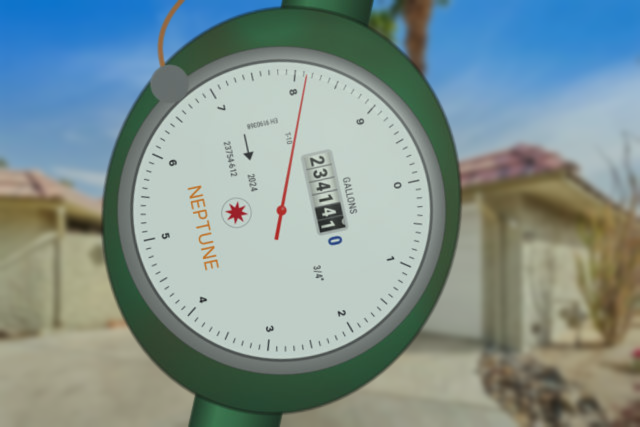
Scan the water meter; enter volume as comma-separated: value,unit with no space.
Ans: 2341408.1,gal
